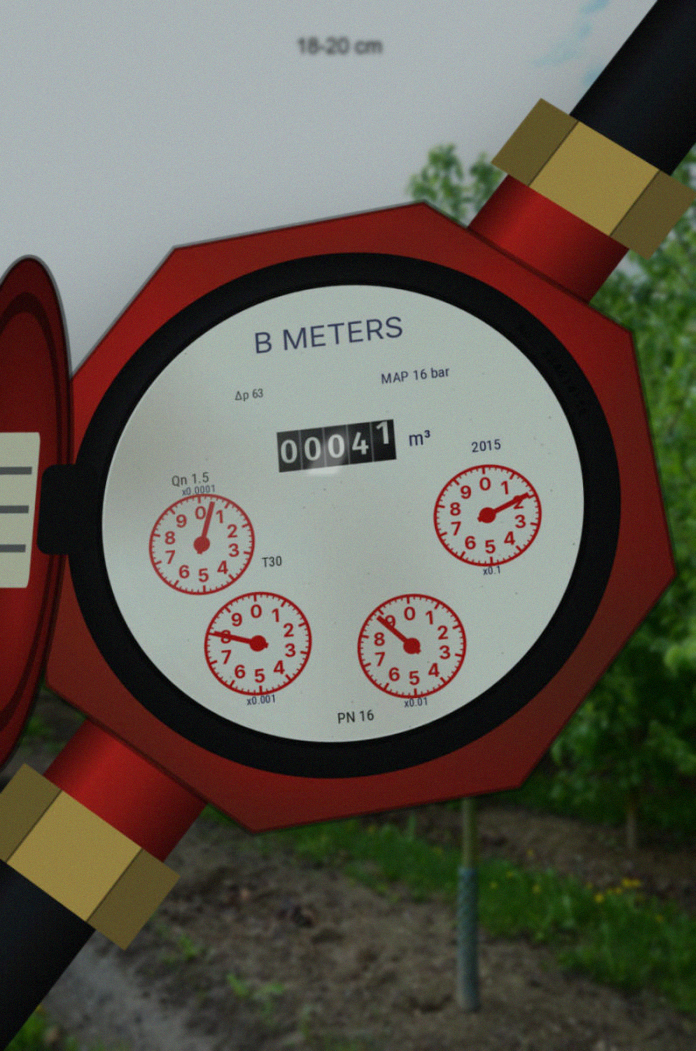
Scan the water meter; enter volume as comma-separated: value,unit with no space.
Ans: 41.1880,m³
